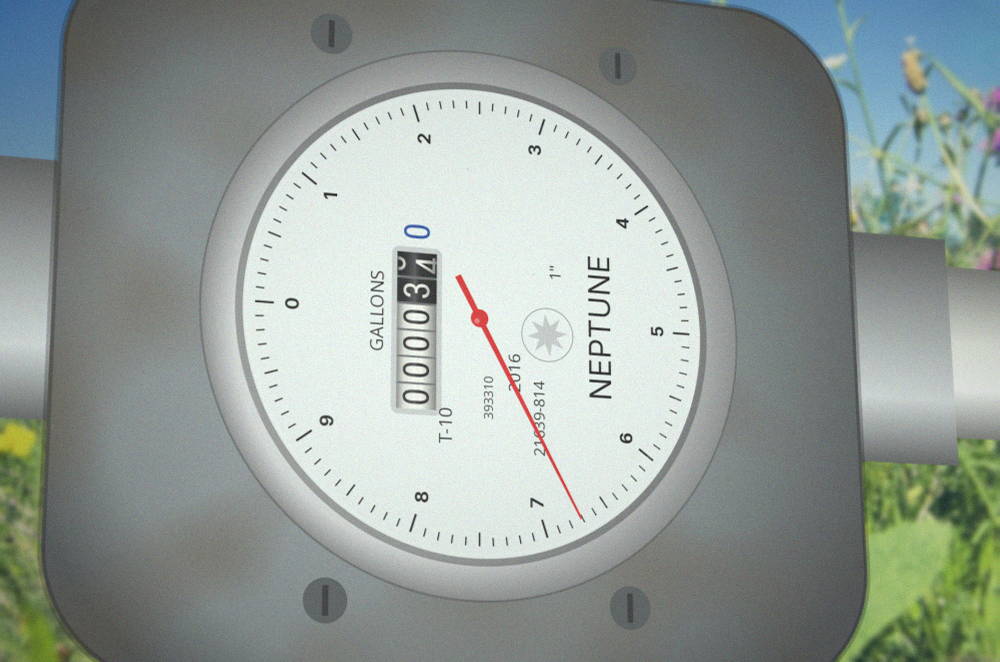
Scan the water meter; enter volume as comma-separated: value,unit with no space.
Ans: 336.7,gal
